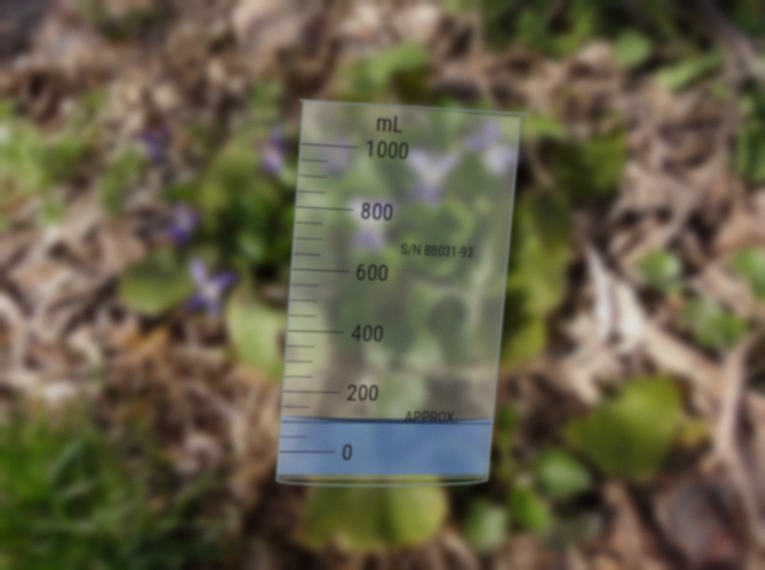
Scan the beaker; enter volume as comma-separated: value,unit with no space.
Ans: 100,mL
